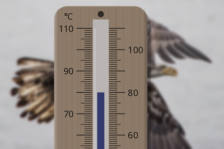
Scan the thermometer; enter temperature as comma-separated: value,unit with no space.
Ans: 80,°C
